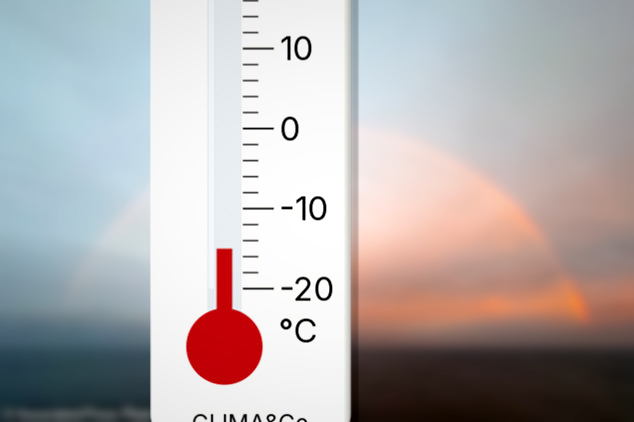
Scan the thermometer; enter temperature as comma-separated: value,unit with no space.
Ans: -15,°C
